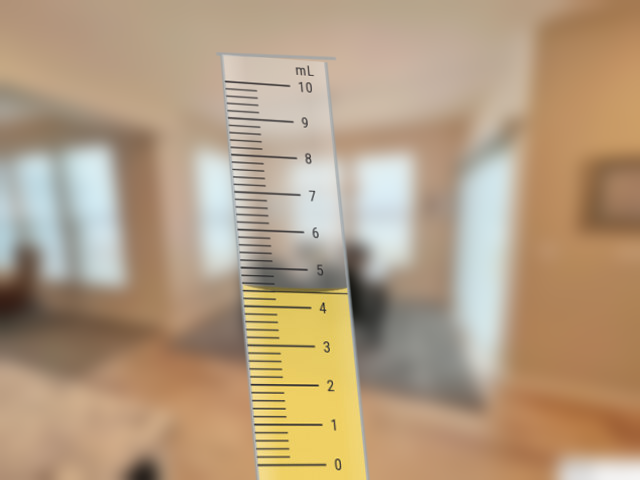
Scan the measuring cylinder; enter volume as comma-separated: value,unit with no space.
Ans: 4.4,mL
